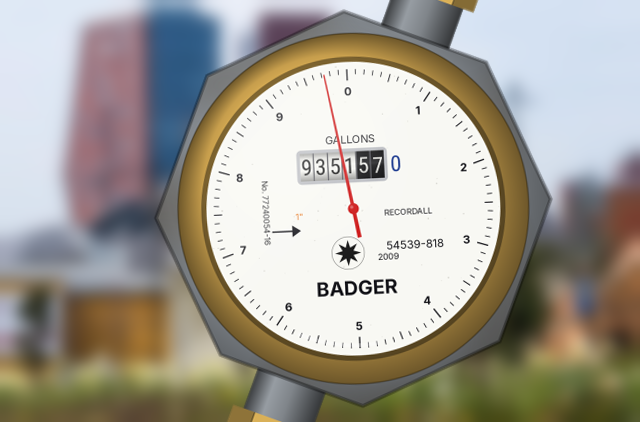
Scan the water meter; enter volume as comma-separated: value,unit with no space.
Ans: 9351569.7,gal
